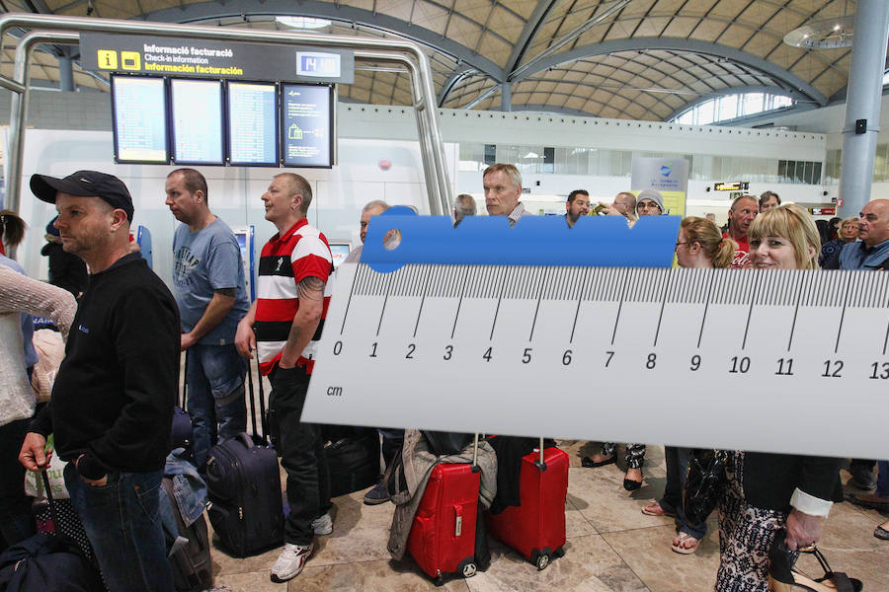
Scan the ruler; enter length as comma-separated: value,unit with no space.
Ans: 8,cm
